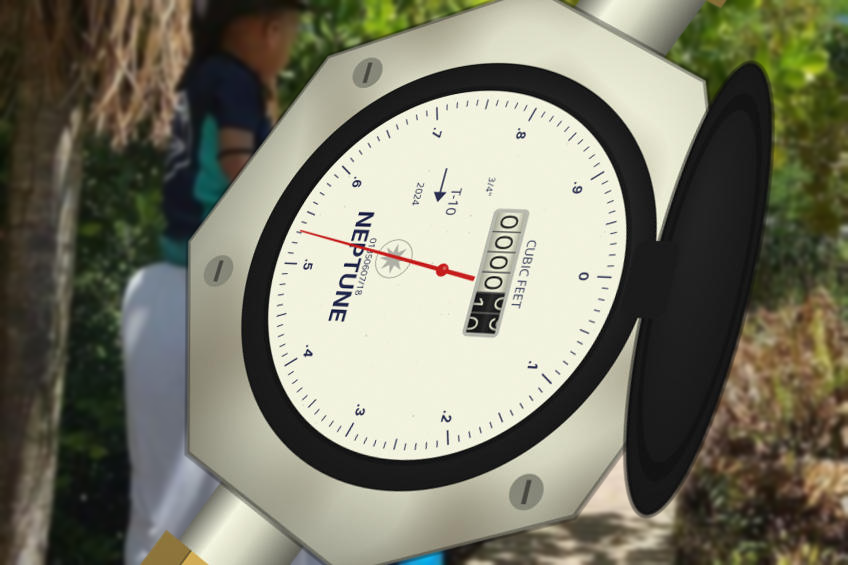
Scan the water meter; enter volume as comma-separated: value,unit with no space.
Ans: 9.53,ft³
